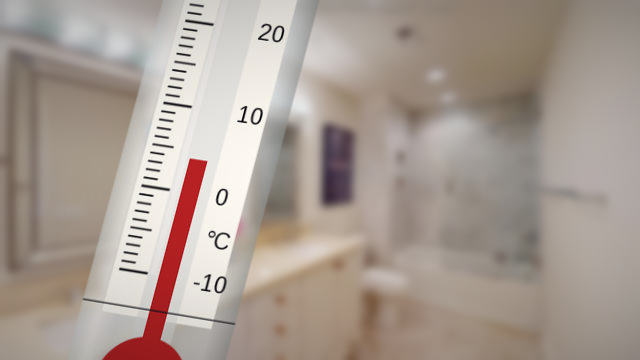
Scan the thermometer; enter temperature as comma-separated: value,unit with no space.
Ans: 4,°C
